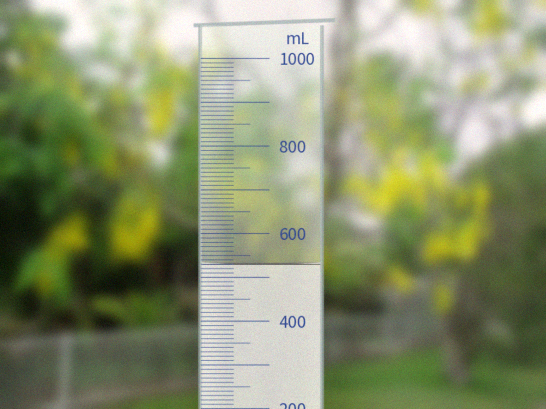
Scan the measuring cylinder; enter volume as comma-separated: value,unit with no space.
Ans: 530,mL
